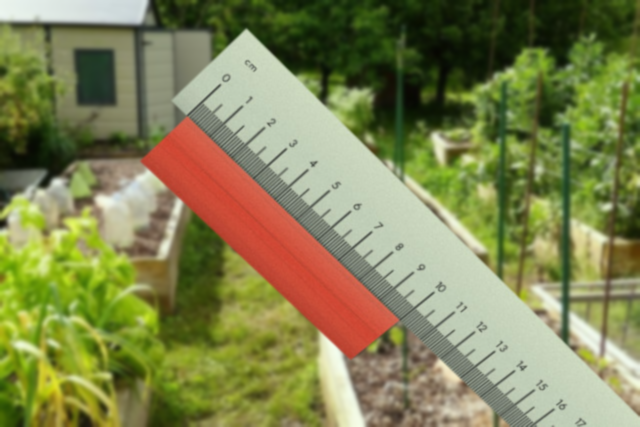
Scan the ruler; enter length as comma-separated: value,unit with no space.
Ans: 10,cm
